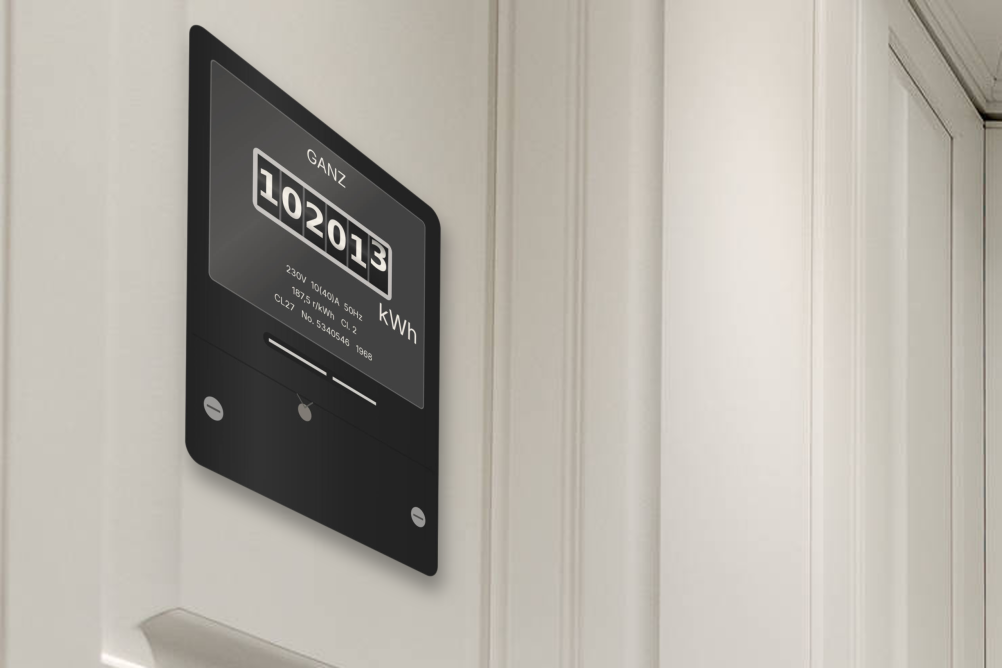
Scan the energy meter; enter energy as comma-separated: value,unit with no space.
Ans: 102013,kWh
